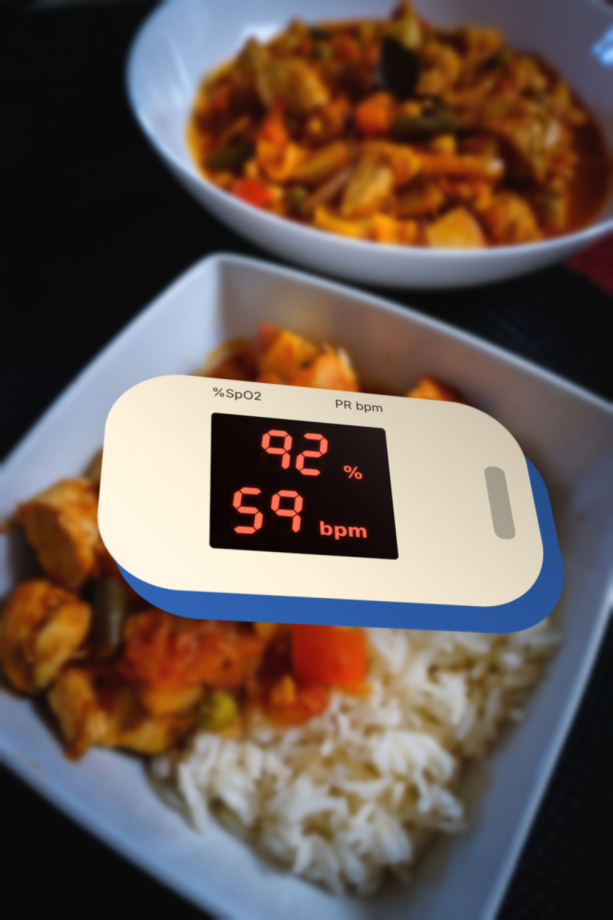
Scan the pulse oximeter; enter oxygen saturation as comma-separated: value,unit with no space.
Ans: 92,%
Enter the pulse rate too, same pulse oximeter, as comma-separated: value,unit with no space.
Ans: 59,bpm
